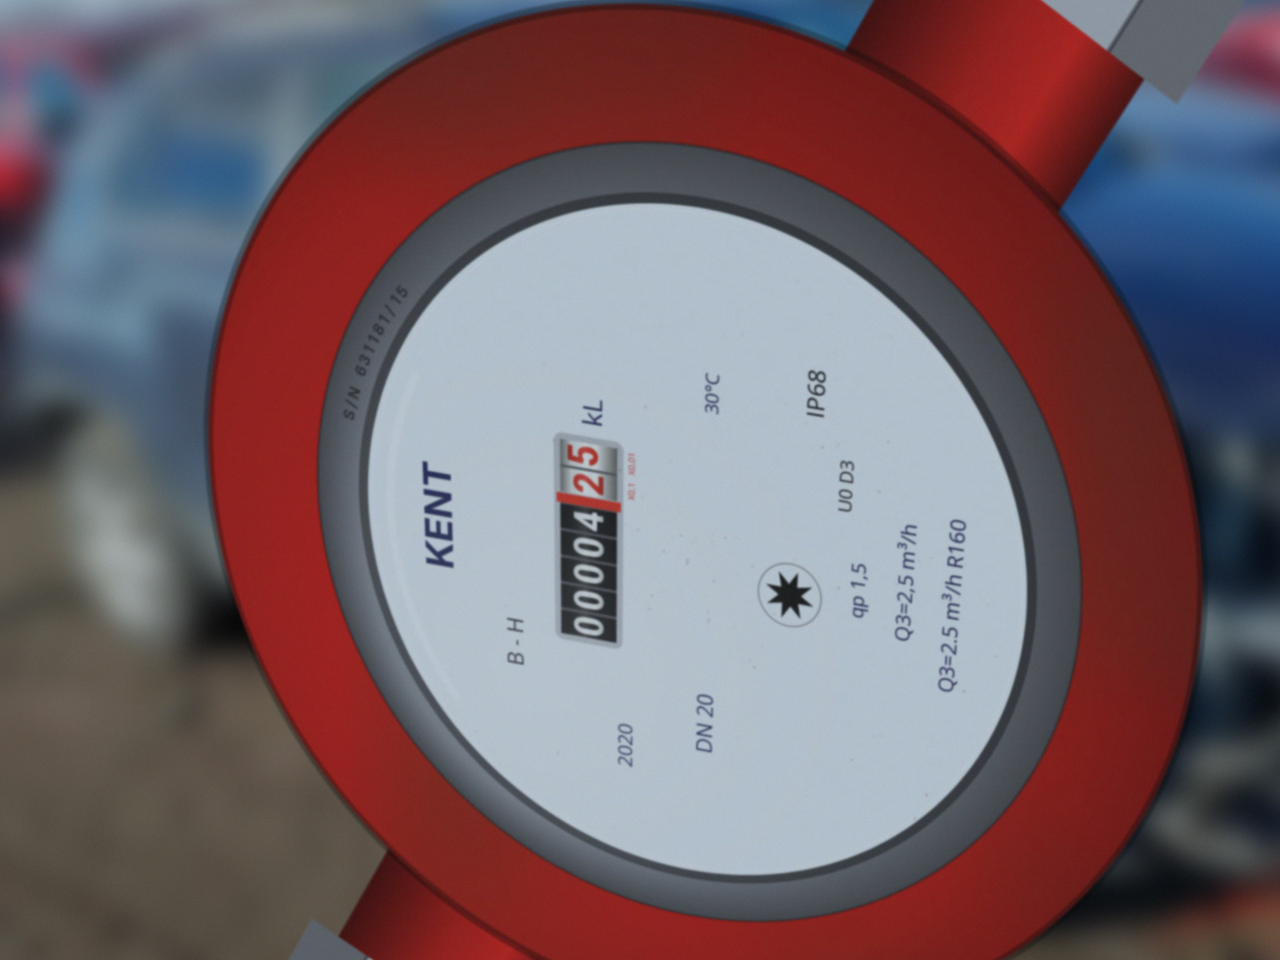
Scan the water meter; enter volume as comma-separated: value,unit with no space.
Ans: 4.25,kL
